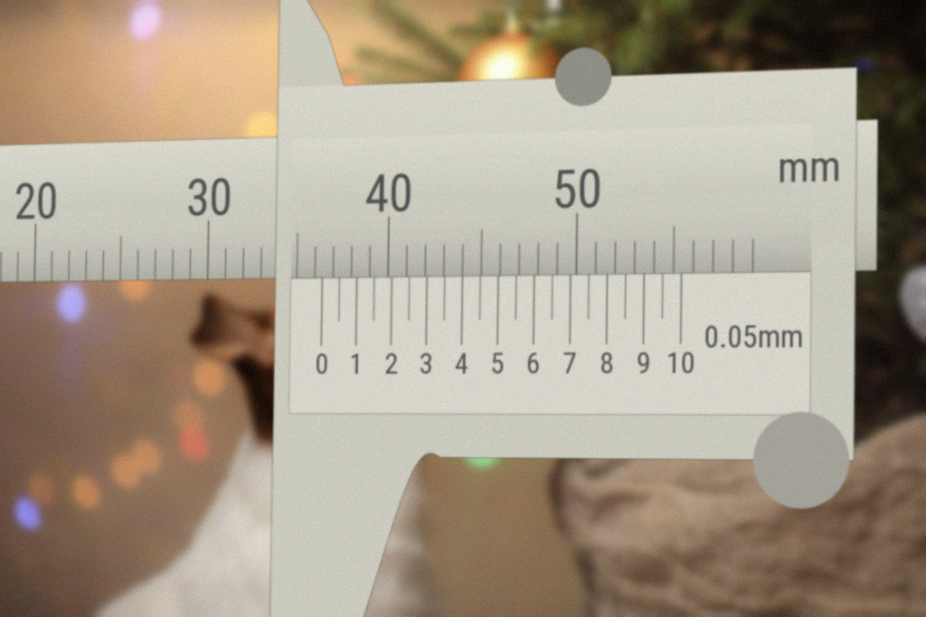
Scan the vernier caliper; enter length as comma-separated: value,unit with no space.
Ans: 36.4,mm
